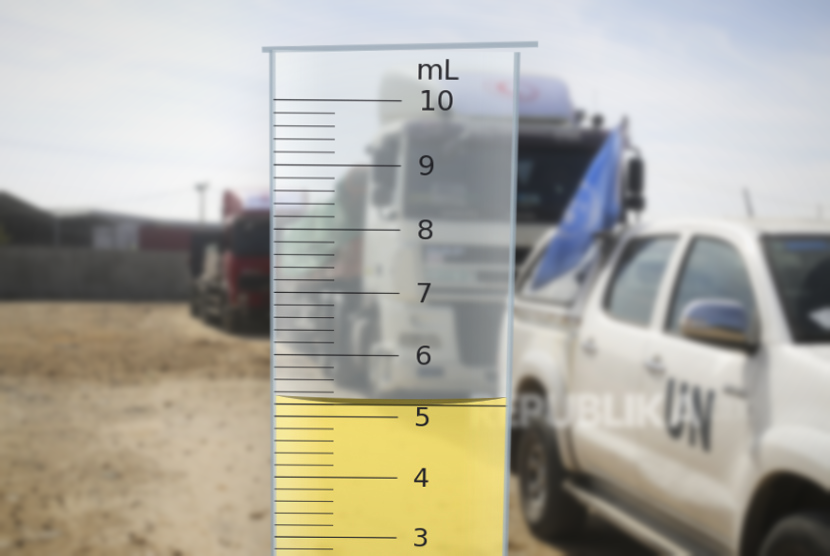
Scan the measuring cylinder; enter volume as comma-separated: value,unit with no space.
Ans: 5.2,mL
